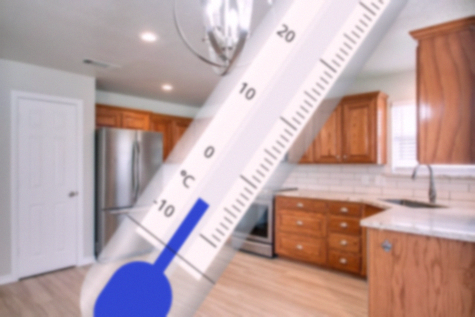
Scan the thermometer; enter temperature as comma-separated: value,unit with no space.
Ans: -6,°C
